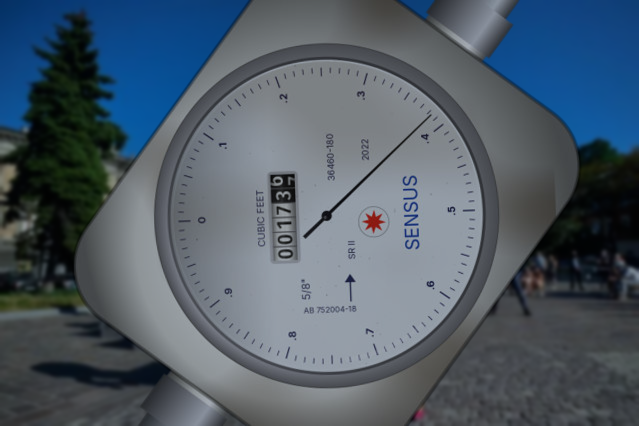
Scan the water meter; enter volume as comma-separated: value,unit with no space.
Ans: 1736.38,ft³
